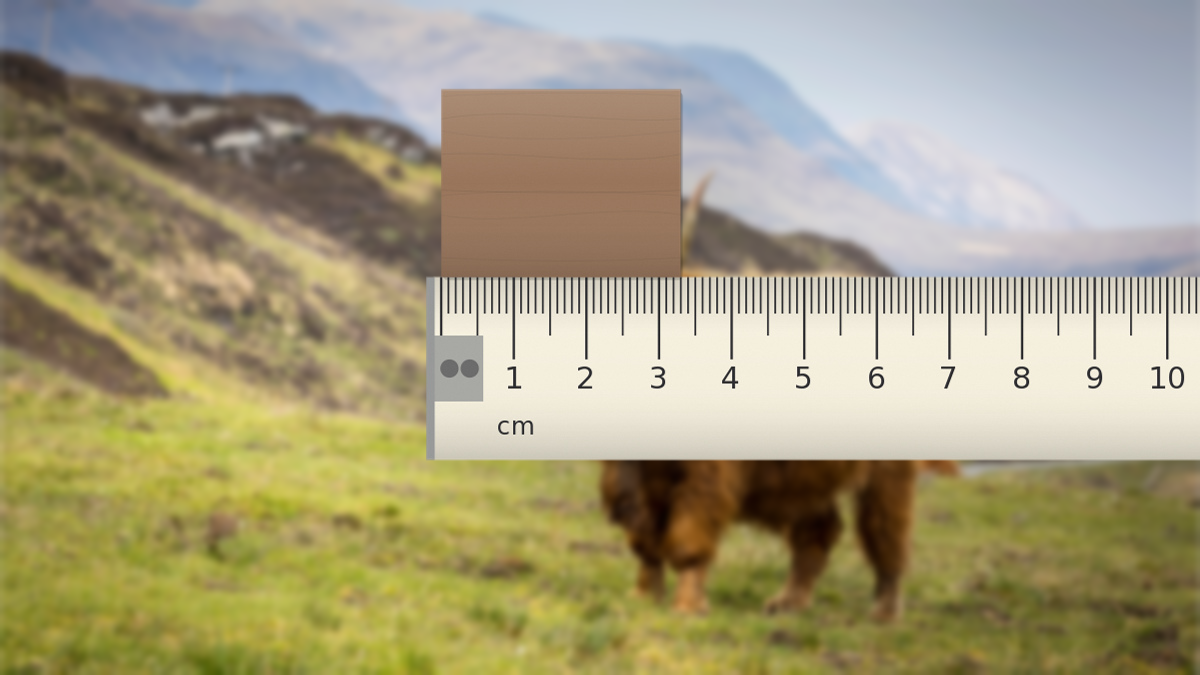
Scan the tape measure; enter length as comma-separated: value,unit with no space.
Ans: 3.3,cm
